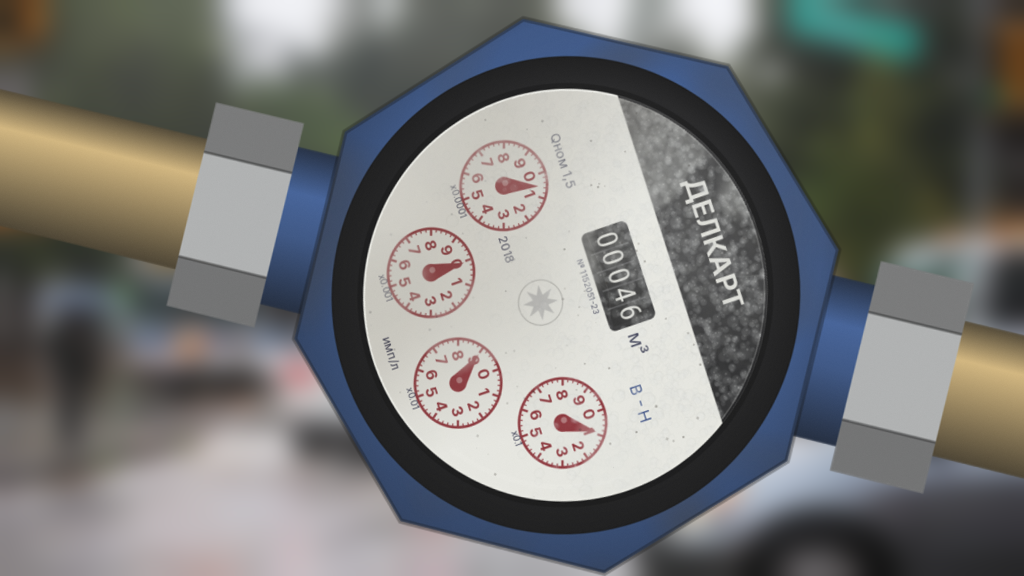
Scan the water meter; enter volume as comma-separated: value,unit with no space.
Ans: 46.0900,m³
